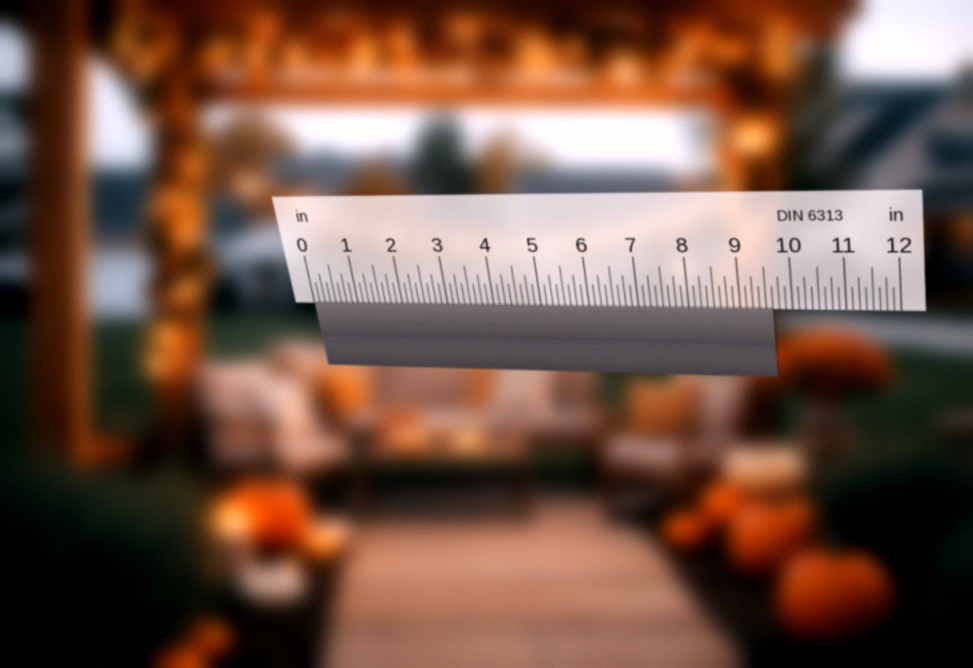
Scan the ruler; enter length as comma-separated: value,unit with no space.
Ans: 9.625,in
